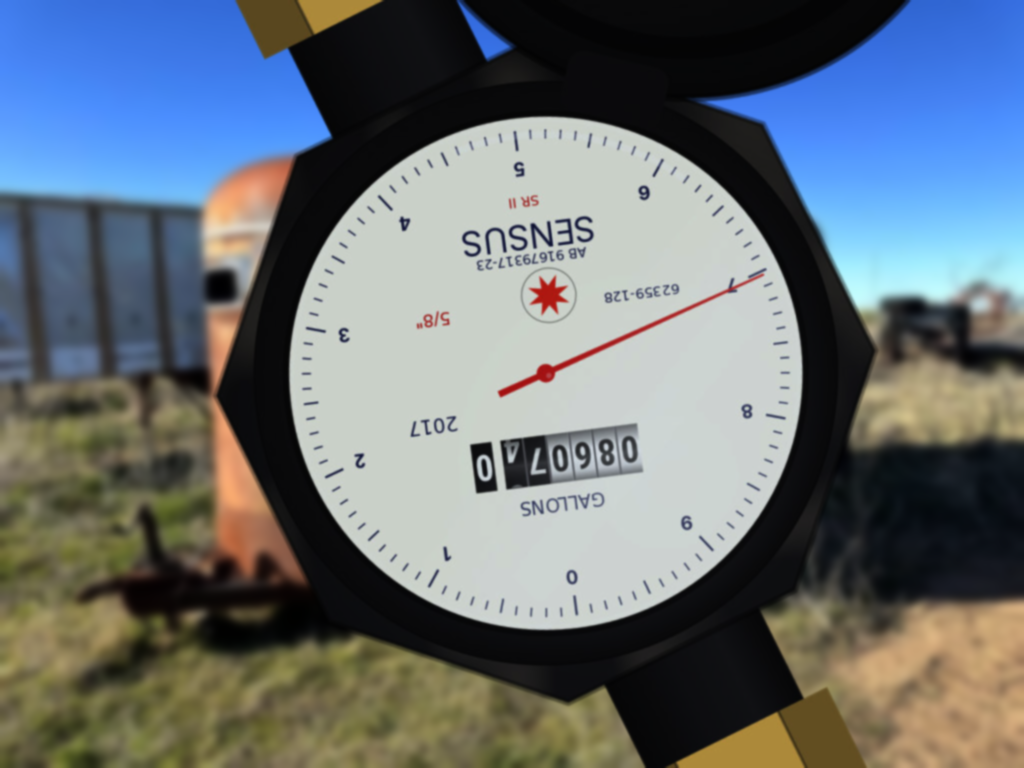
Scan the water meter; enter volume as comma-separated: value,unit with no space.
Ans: 860737.0,gal
